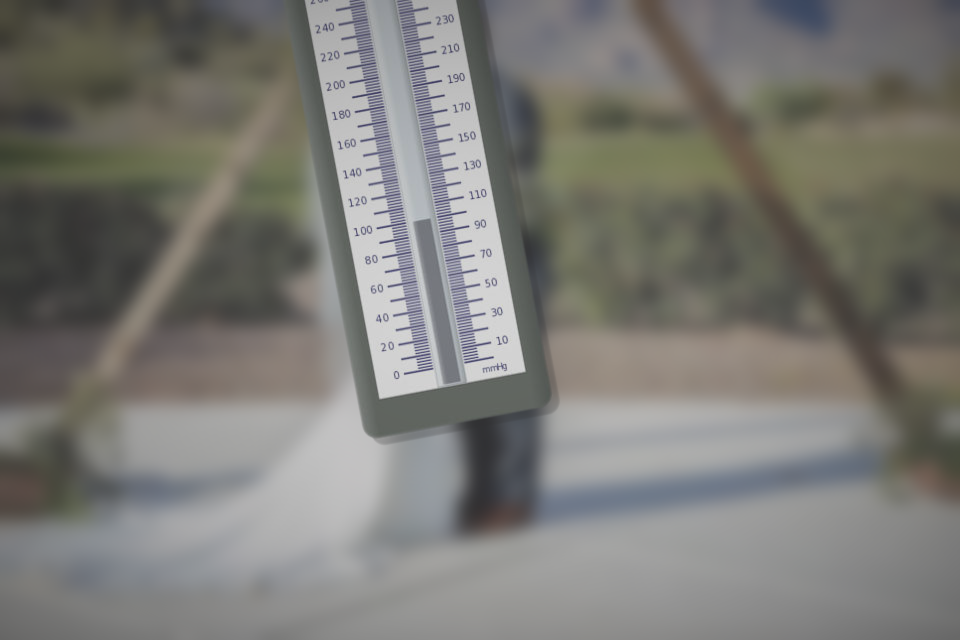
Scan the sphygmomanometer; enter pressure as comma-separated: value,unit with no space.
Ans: 100,mmHg
